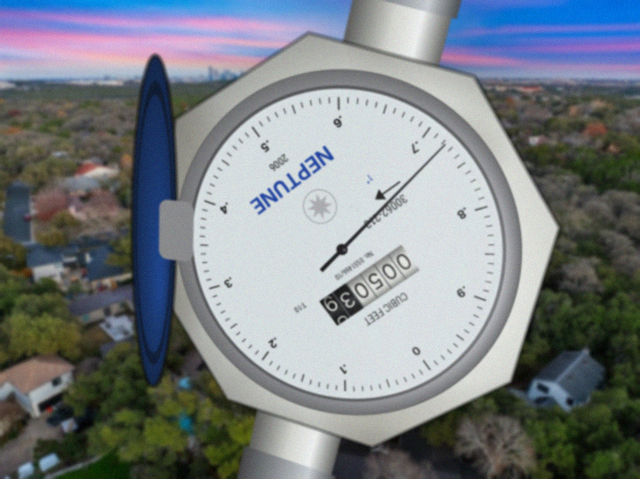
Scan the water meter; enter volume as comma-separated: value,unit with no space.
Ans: 5038.72,ft³
